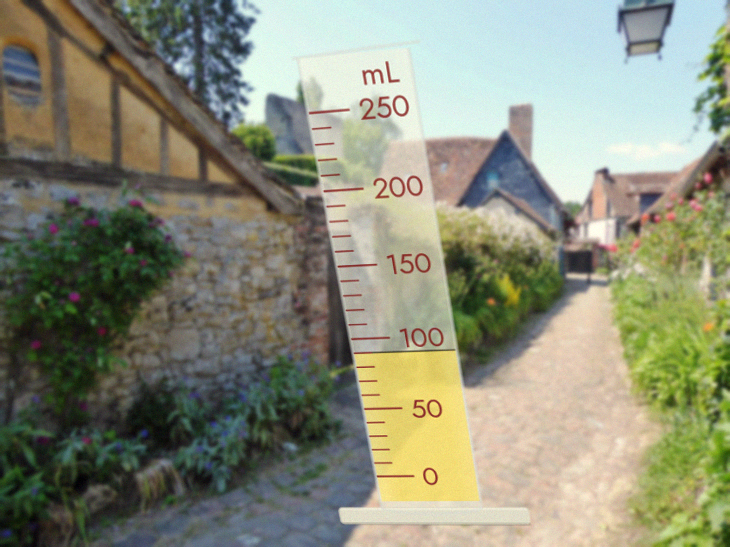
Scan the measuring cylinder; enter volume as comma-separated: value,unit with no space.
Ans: 90,mL
